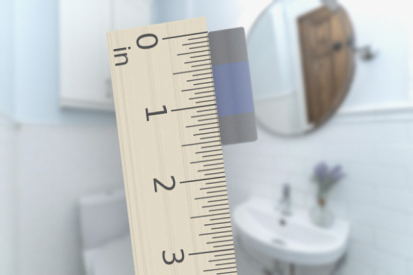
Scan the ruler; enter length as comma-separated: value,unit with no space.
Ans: 1.5625,in
